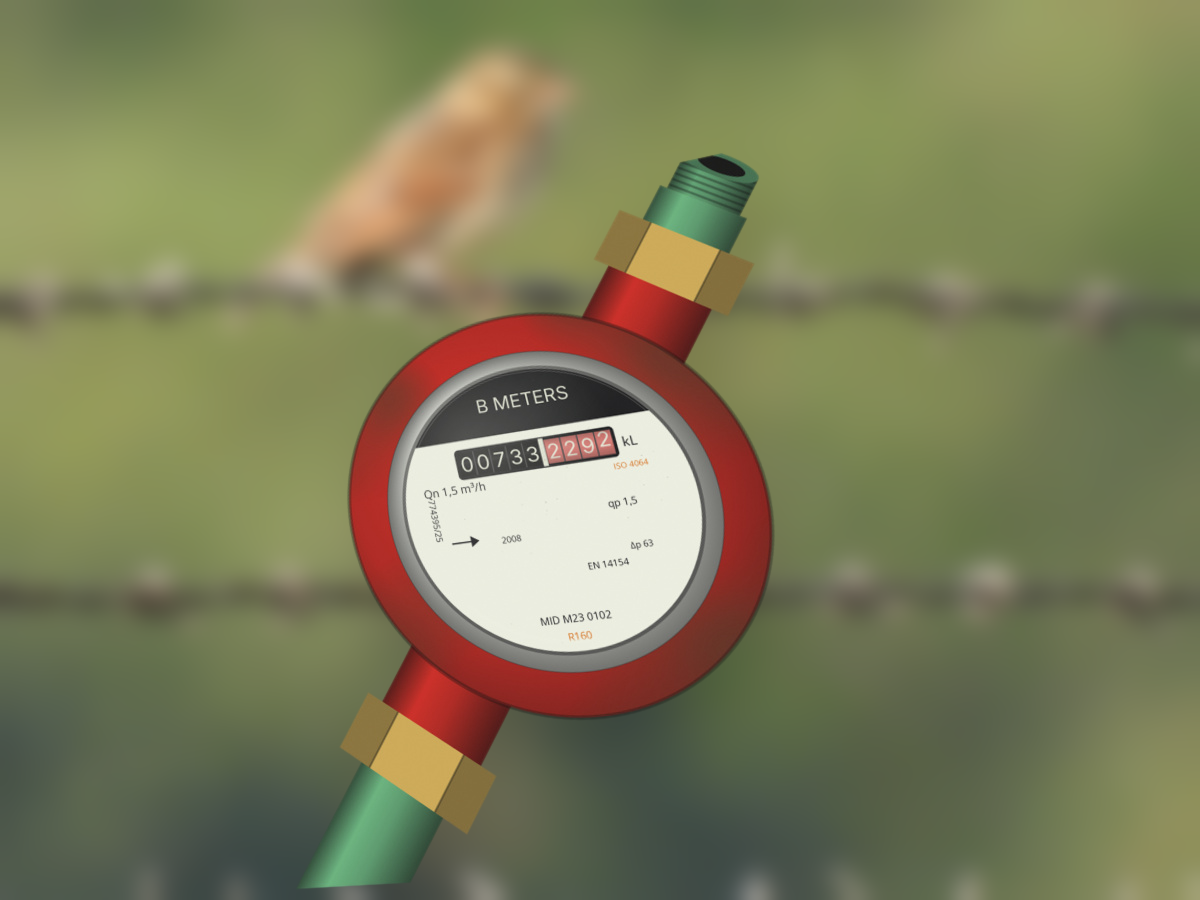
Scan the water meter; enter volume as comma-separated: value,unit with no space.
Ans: 733.2292,kL
